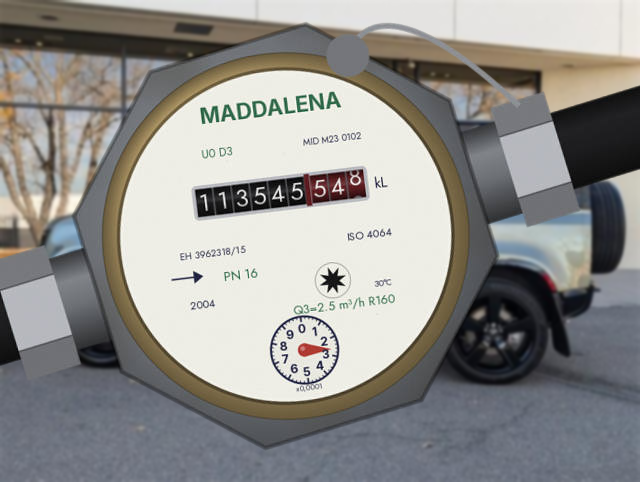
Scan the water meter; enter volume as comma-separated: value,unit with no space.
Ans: 113545.5482,kL
